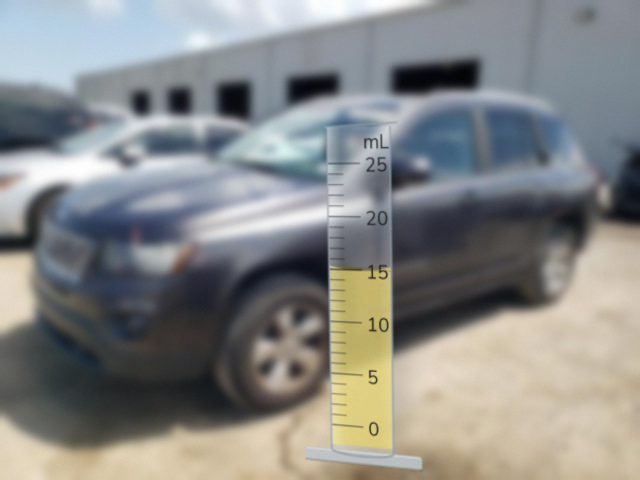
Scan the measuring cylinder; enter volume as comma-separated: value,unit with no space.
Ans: 15,mL
